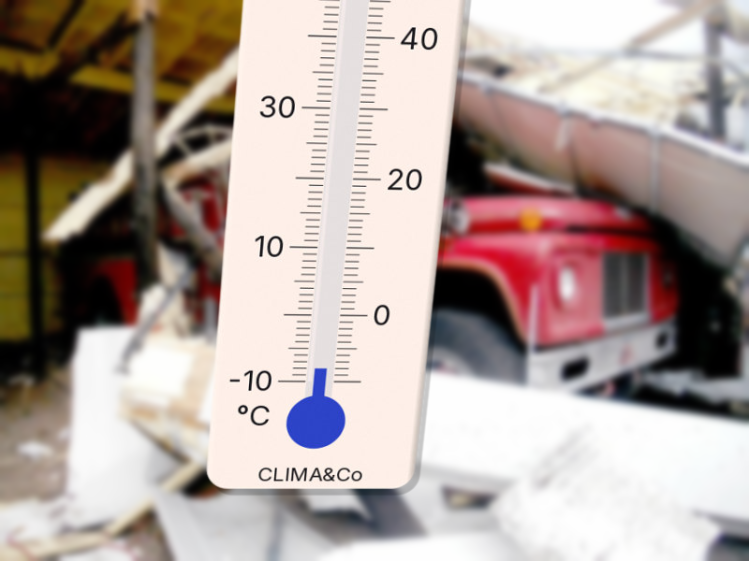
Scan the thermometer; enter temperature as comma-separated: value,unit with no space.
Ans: -8,°C
